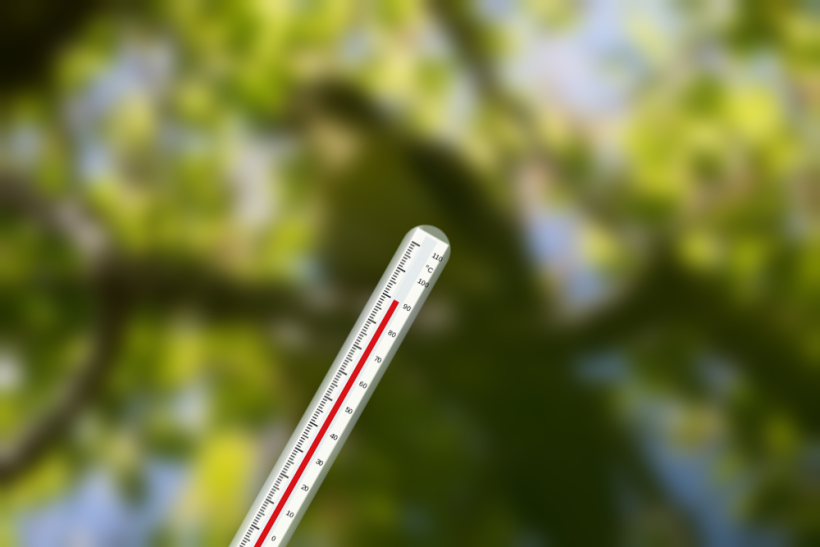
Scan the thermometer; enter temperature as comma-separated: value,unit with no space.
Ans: 90,°C
